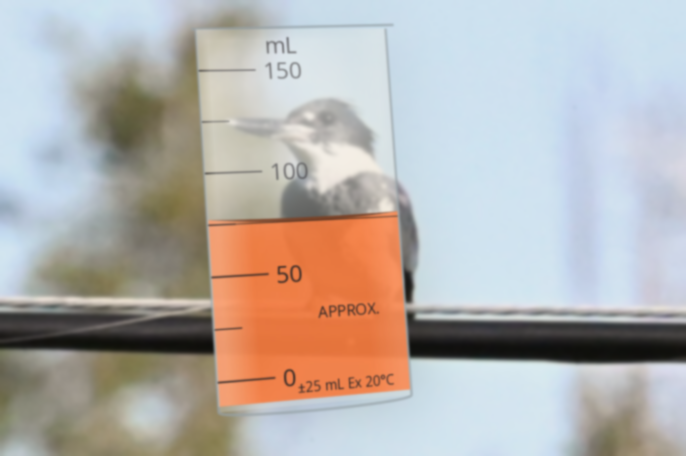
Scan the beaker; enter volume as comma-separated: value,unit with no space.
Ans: 75,mL
